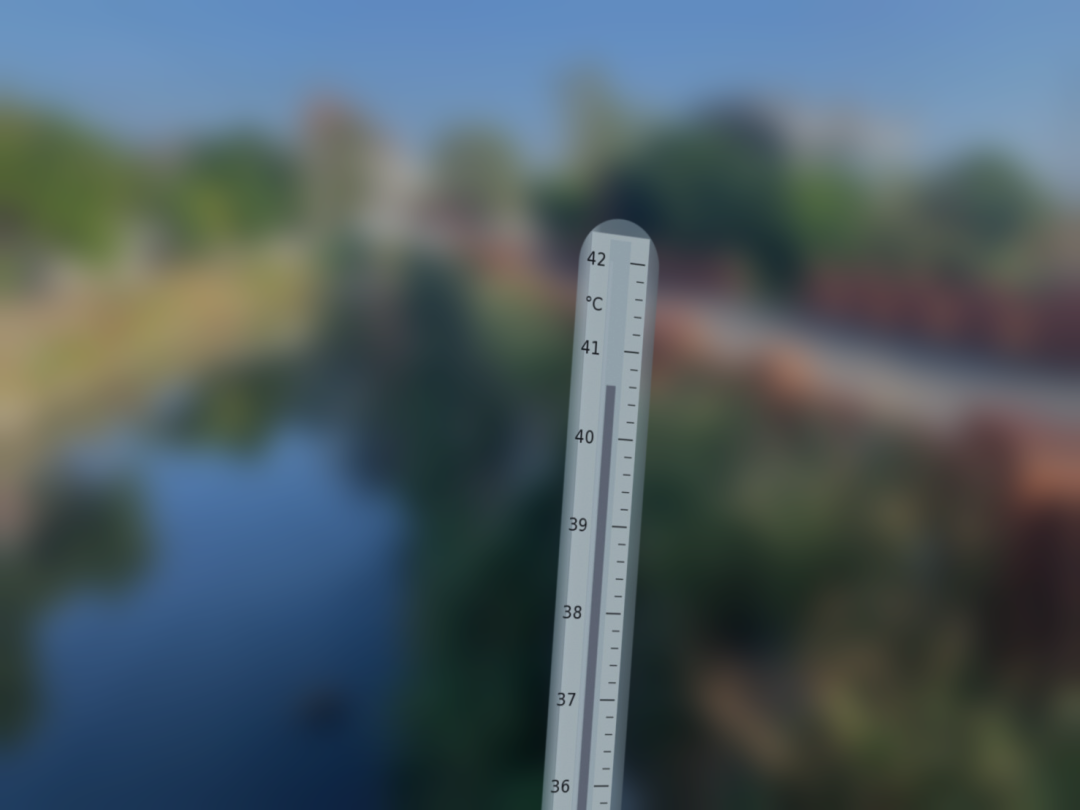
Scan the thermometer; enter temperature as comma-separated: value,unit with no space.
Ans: 40.6,°C
